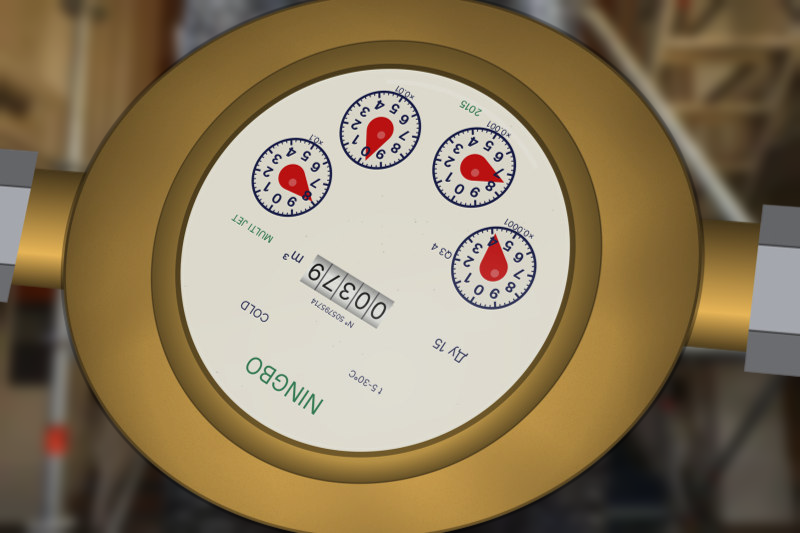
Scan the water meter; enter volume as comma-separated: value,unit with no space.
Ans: 379.7974,m³
